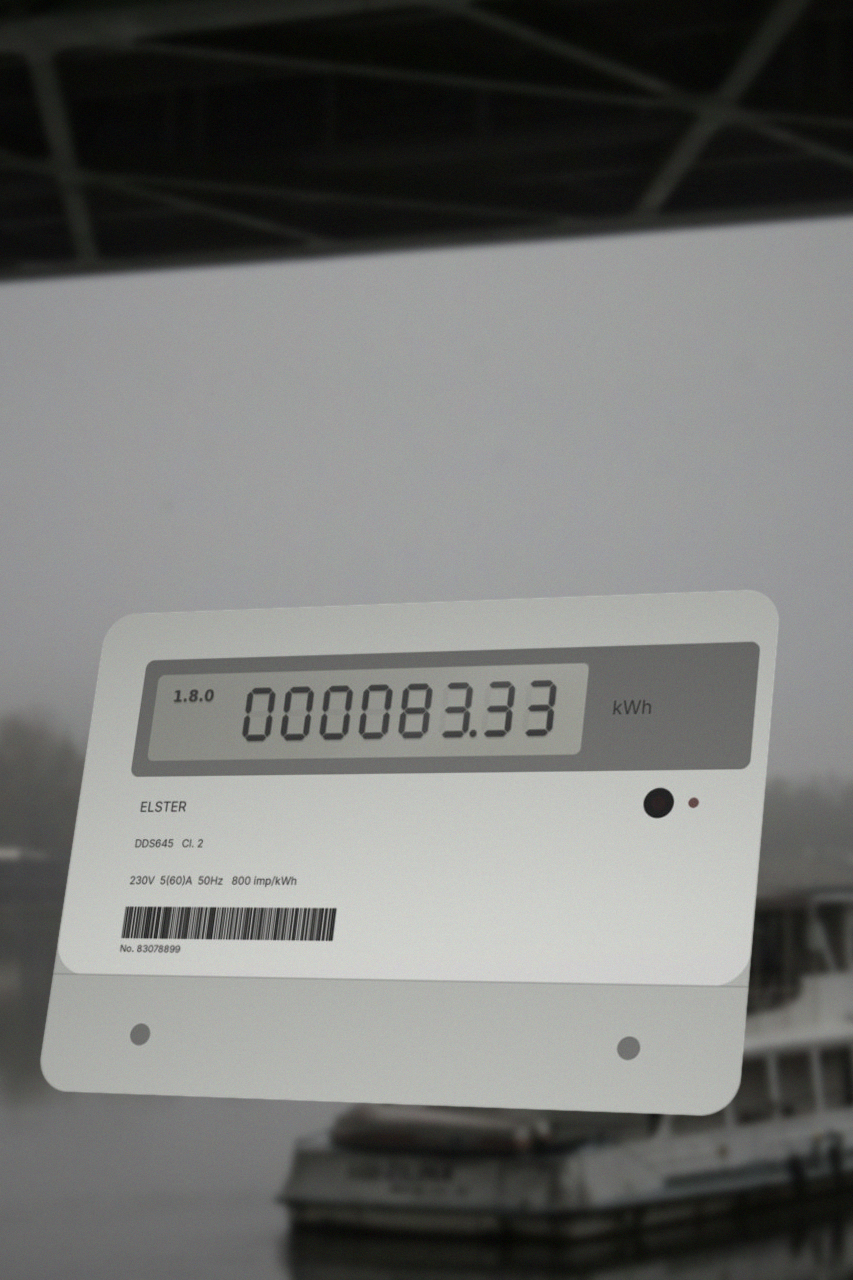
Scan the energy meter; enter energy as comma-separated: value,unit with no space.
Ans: 83.33,kWh
